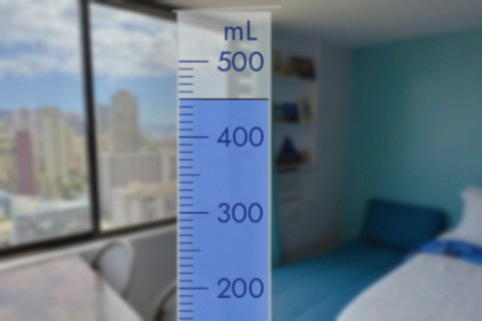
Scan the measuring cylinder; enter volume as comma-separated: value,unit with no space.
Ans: 450,mL
